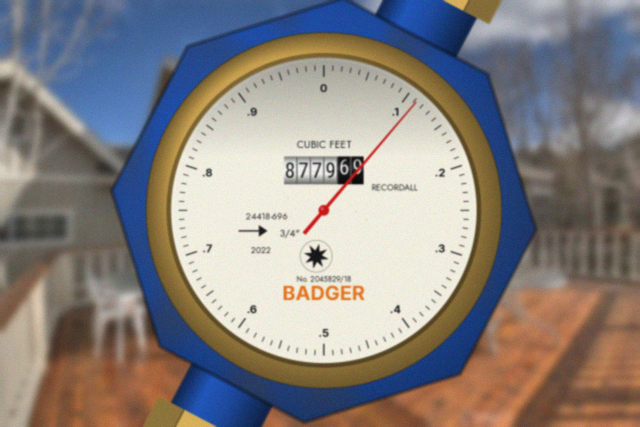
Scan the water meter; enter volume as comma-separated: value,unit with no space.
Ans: 877969.11,ft³
